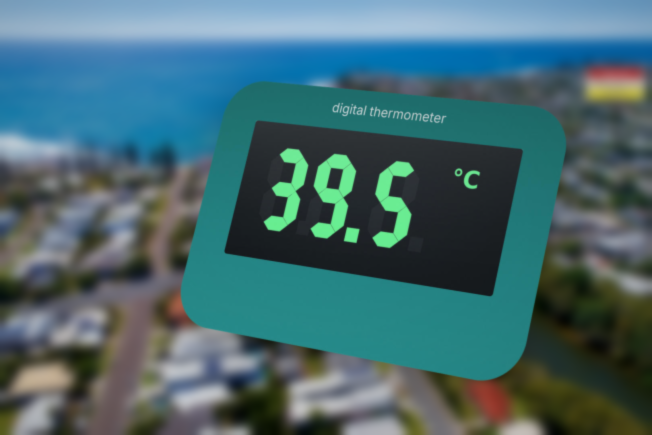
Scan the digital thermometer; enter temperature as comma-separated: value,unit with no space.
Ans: 39.5,°C
